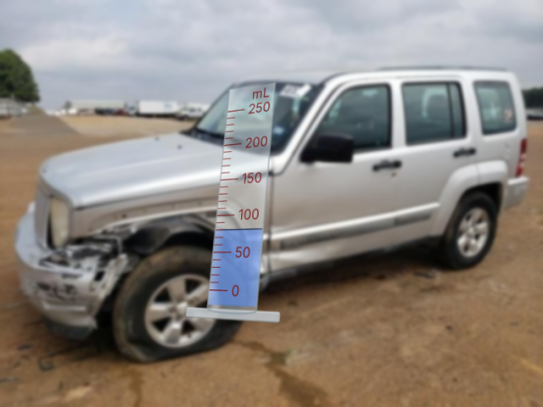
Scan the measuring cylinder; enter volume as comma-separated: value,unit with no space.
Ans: 80,mL
